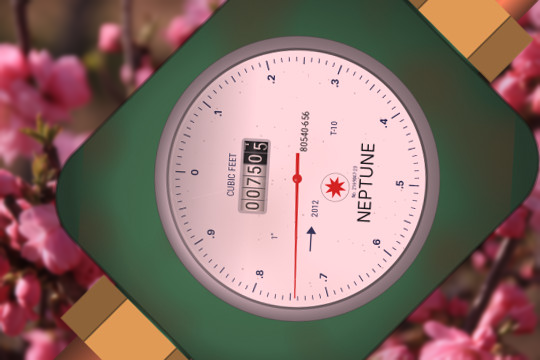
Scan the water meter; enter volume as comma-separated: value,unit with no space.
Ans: 7504.74,ft³
